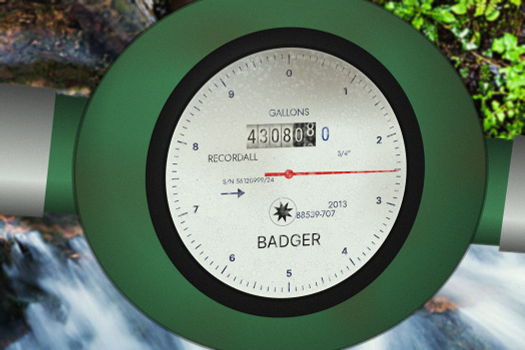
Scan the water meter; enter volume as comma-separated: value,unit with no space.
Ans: 4308082.5,gal
